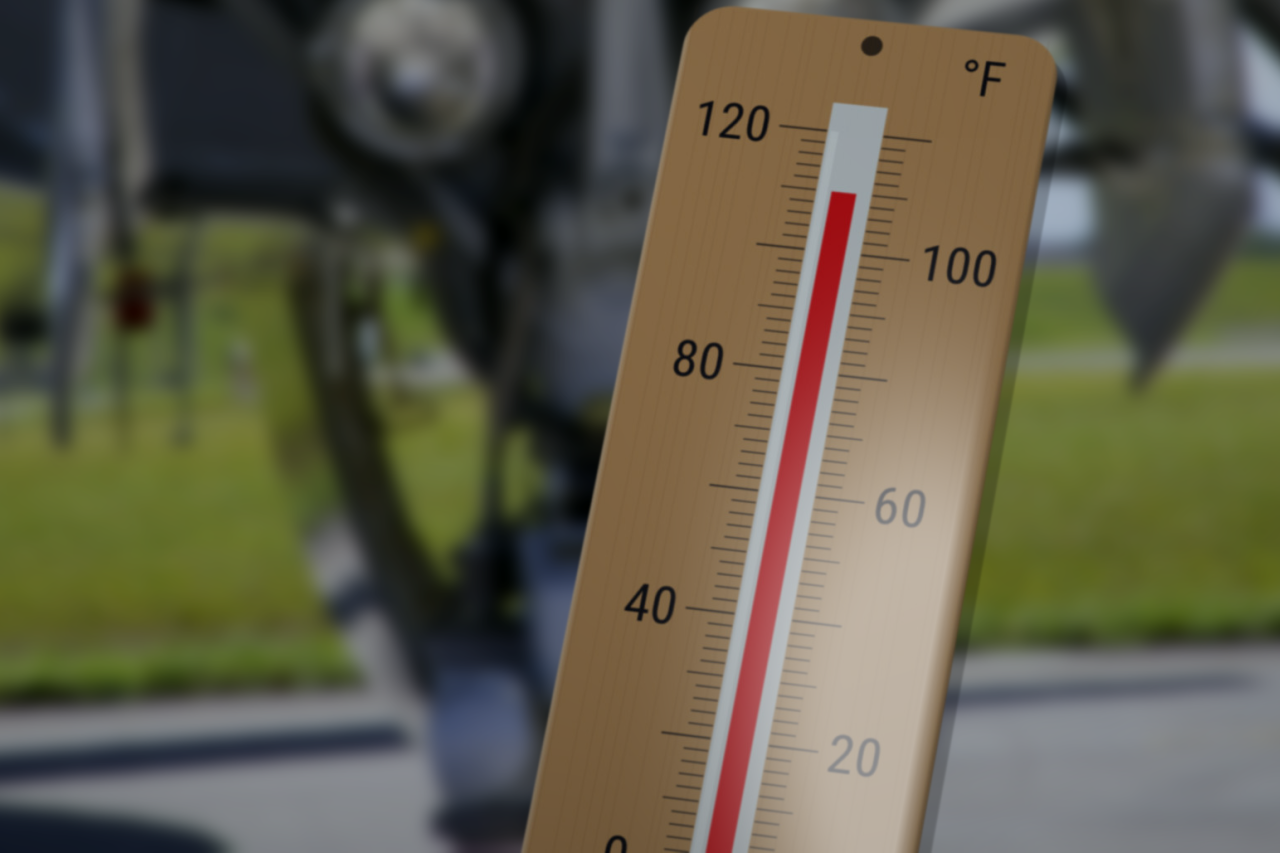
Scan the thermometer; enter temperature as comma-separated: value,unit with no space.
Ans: 110,°F
